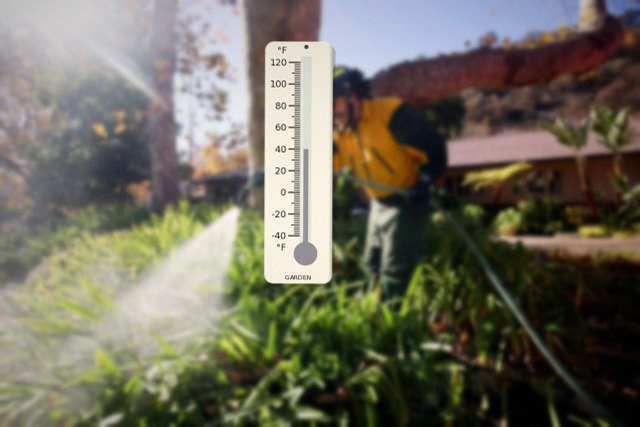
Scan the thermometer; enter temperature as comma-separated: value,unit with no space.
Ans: 40,°F
